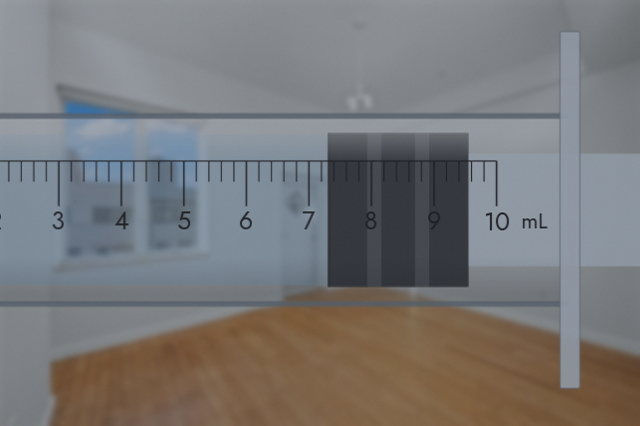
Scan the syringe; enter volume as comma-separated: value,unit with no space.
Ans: 7.3,mL
